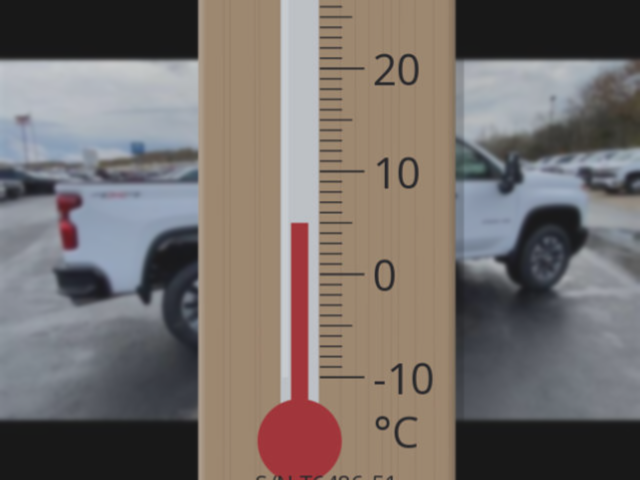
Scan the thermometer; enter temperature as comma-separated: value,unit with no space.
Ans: 5,°C
